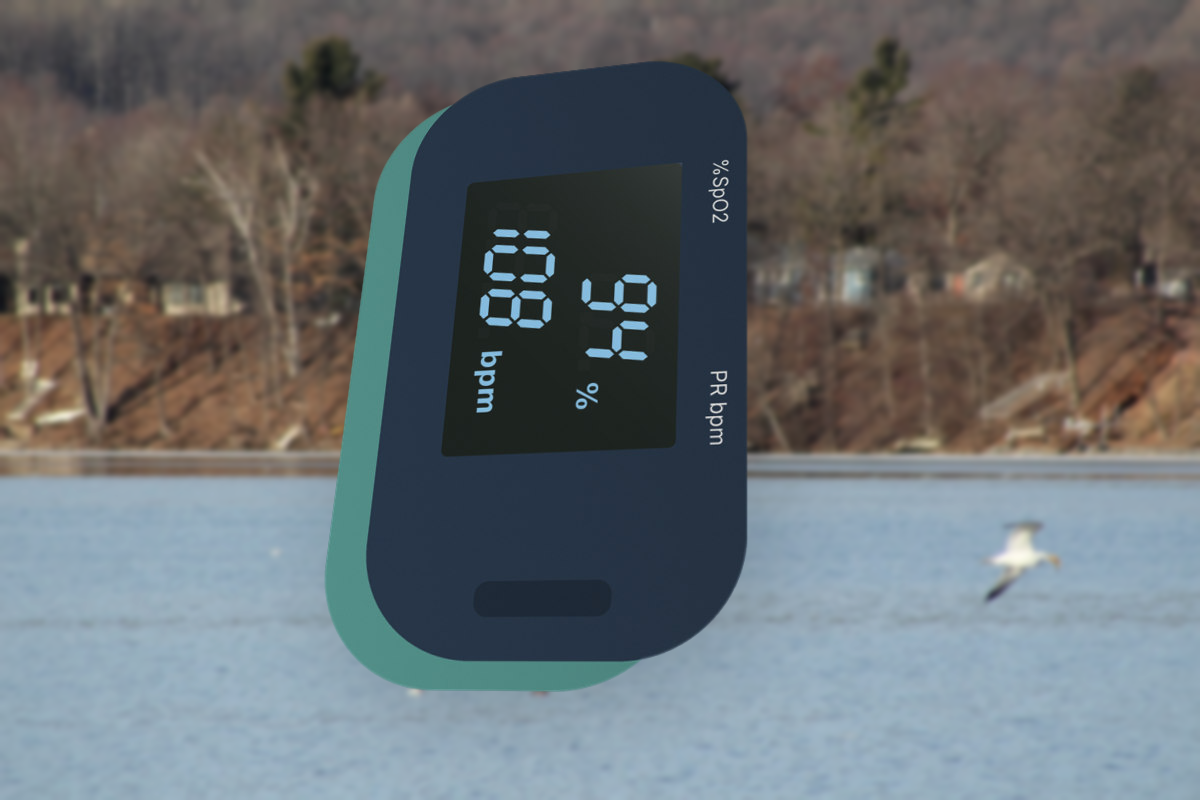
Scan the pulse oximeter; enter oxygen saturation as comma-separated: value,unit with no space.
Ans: 94,%
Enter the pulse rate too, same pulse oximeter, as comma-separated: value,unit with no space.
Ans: 108,bpm
